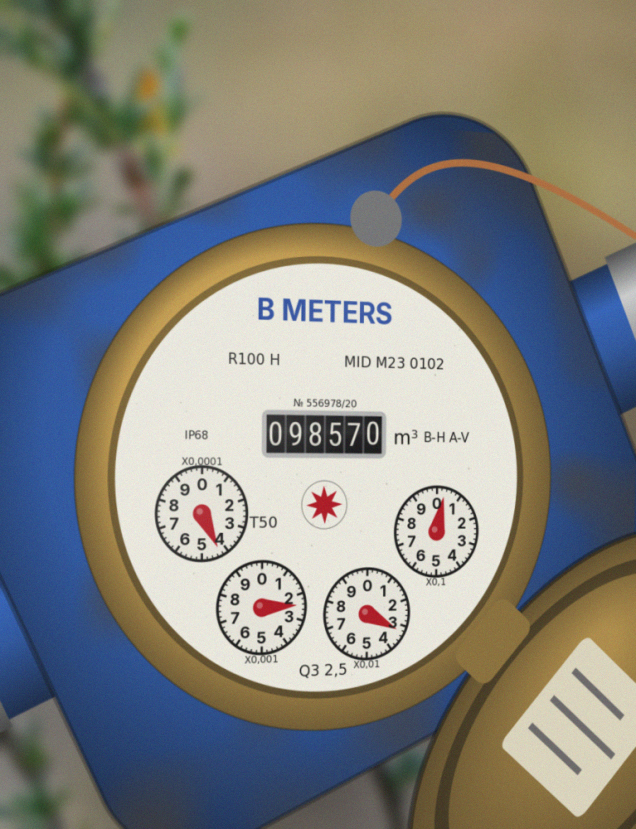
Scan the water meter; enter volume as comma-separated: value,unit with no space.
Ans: 98570.0324,m³
